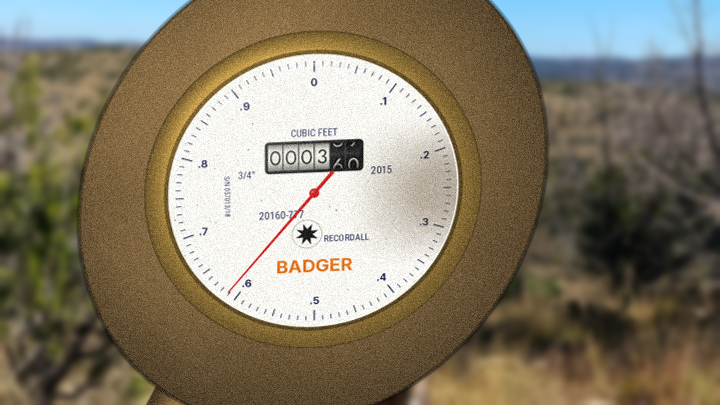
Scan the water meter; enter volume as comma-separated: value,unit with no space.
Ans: 359.61,ft³
